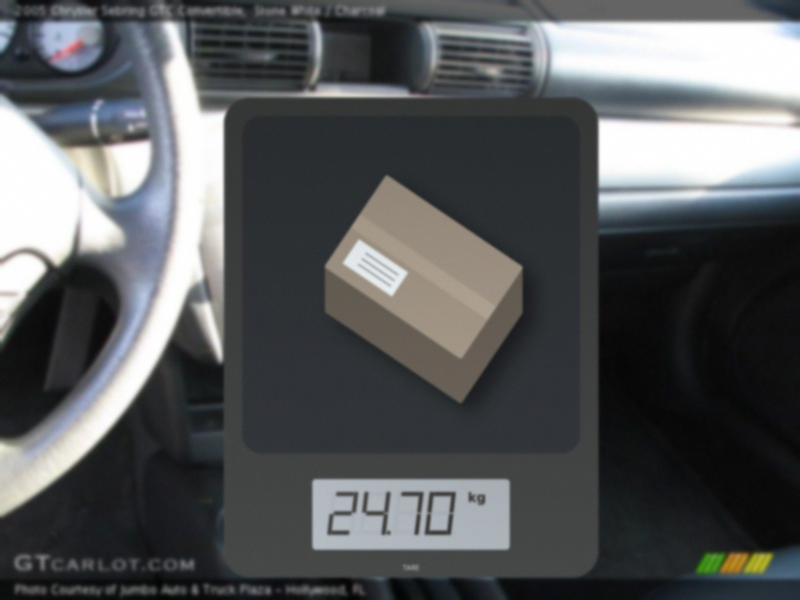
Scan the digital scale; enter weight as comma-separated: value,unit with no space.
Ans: 24.70,kg
